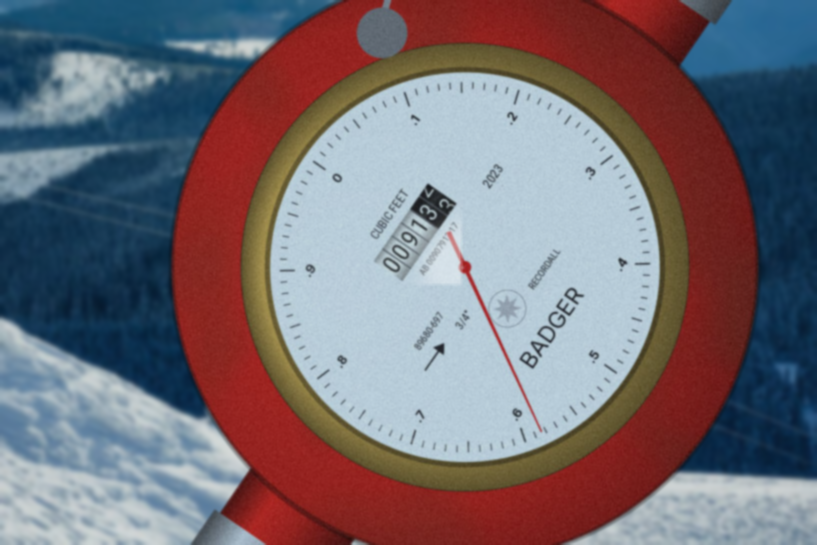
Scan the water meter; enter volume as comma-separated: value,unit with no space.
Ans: 9132.58,ft³
